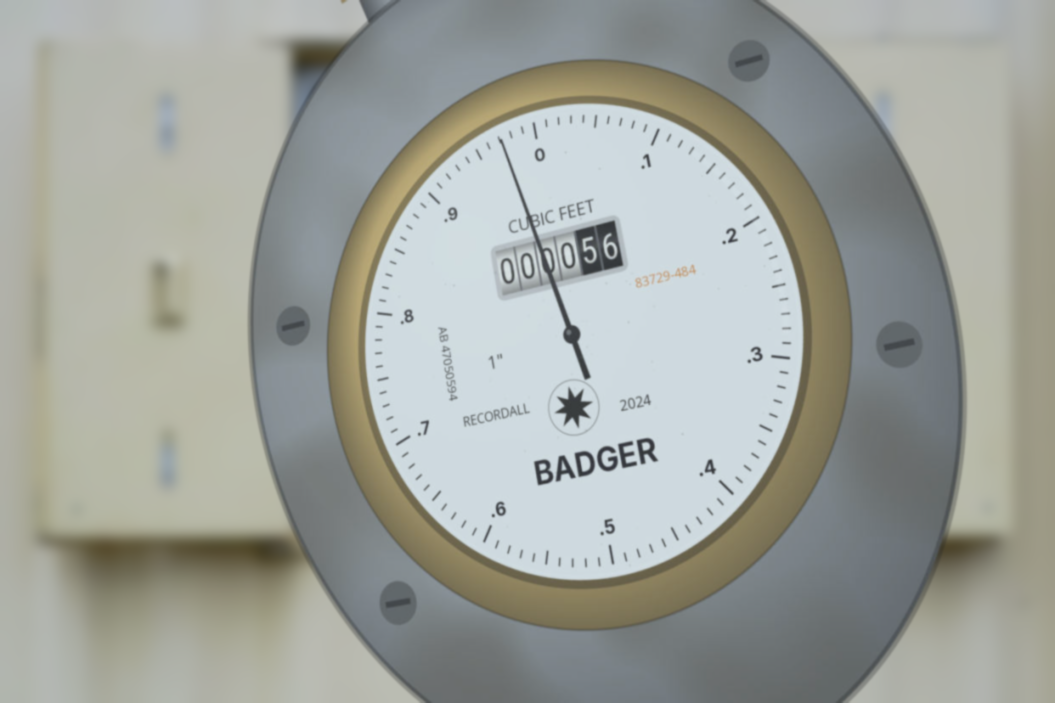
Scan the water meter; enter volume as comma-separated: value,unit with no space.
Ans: 55.97,ft³
